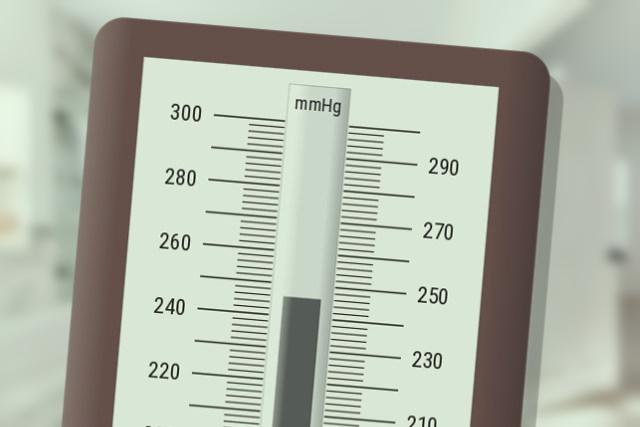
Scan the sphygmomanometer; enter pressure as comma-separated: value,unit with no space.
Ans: 246,mmHg
